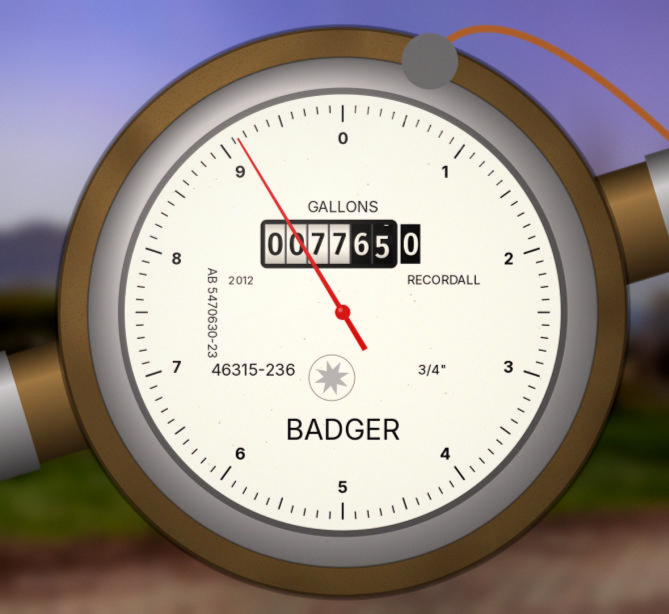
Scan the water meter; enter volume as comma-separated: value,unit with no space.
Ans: 77649.1,gal
